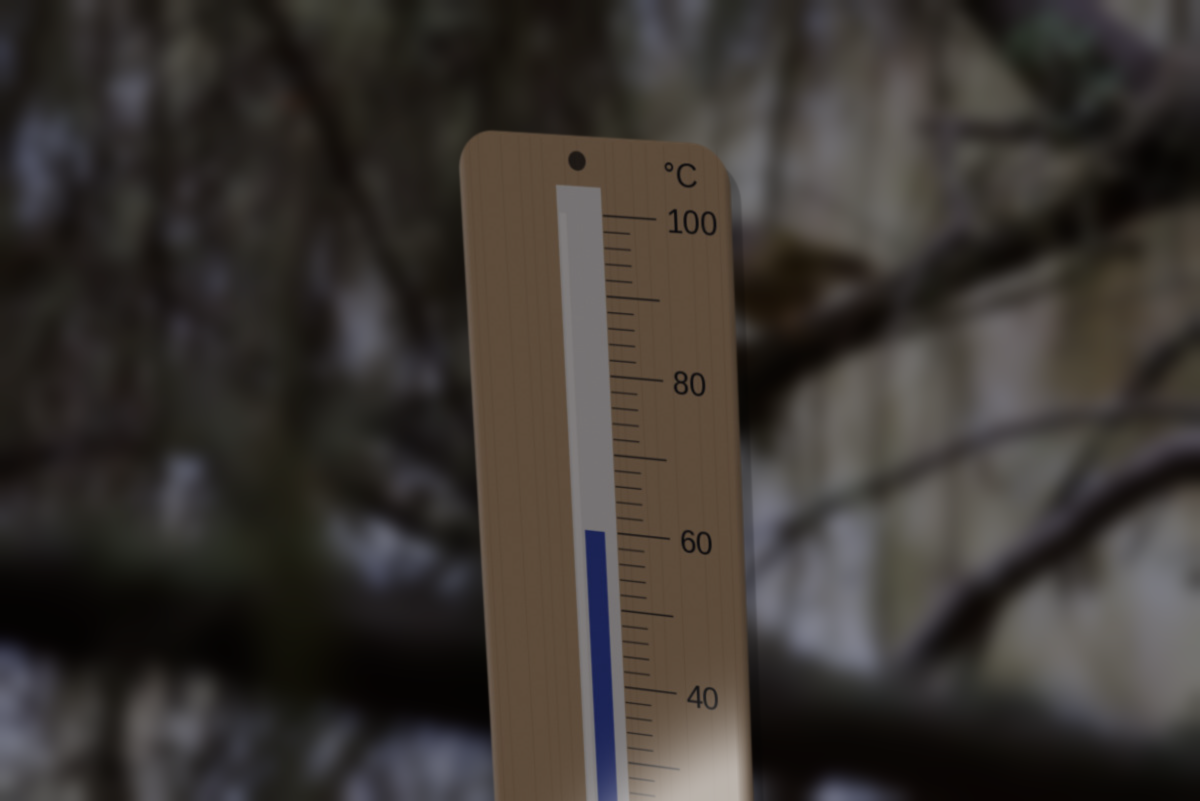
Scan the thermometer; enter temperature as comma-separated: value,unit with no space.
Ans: 60,°C
